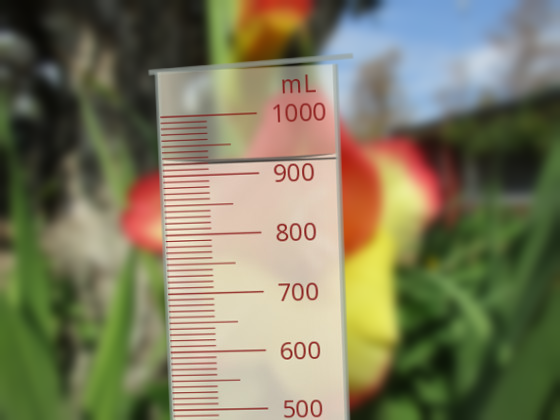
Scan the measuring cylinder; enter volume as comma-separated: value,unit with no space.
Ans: 920,mL
